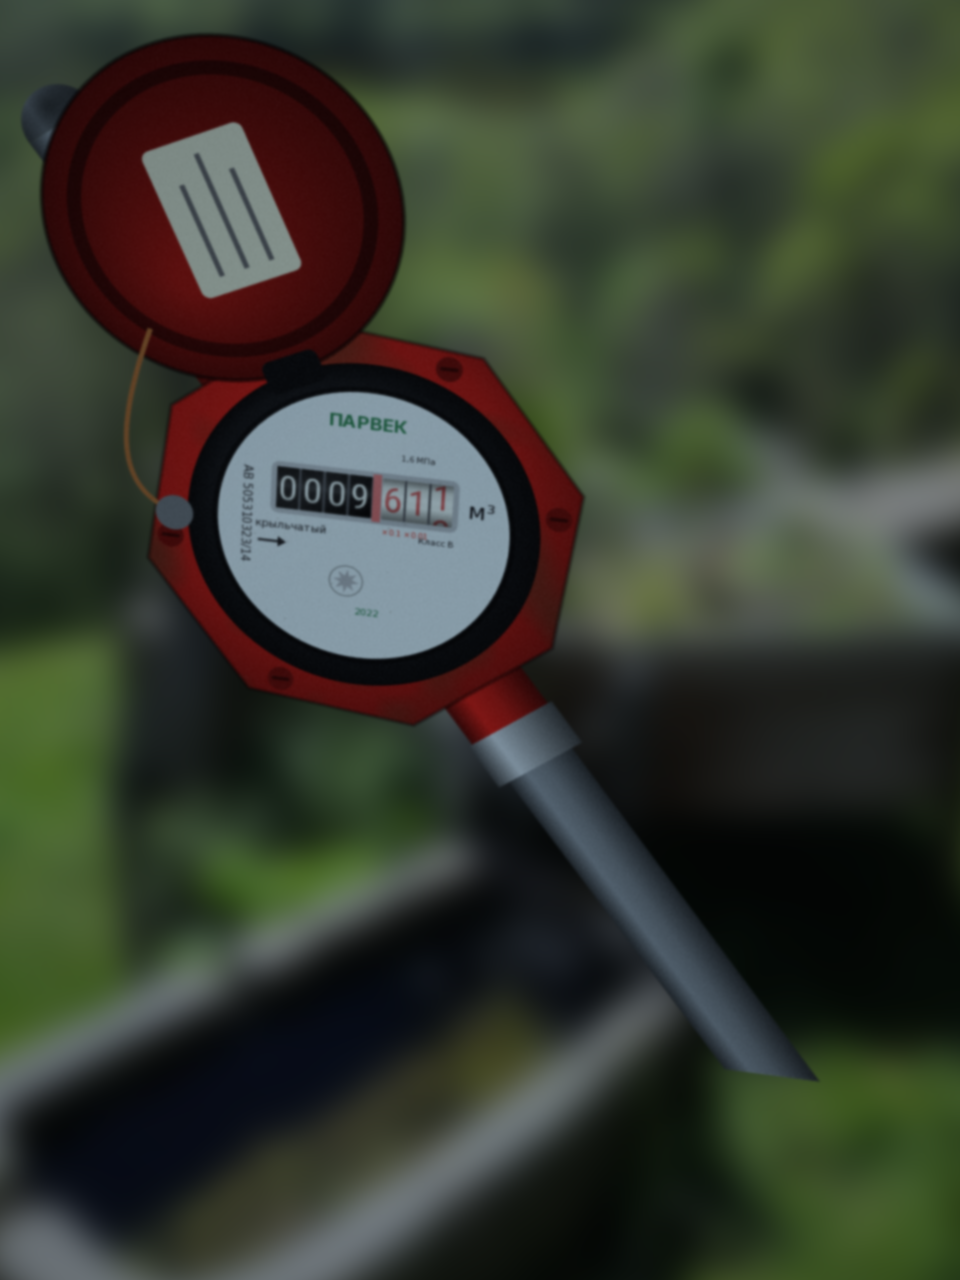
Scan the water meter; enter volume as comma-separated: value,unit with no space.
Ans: 9.611,m³
